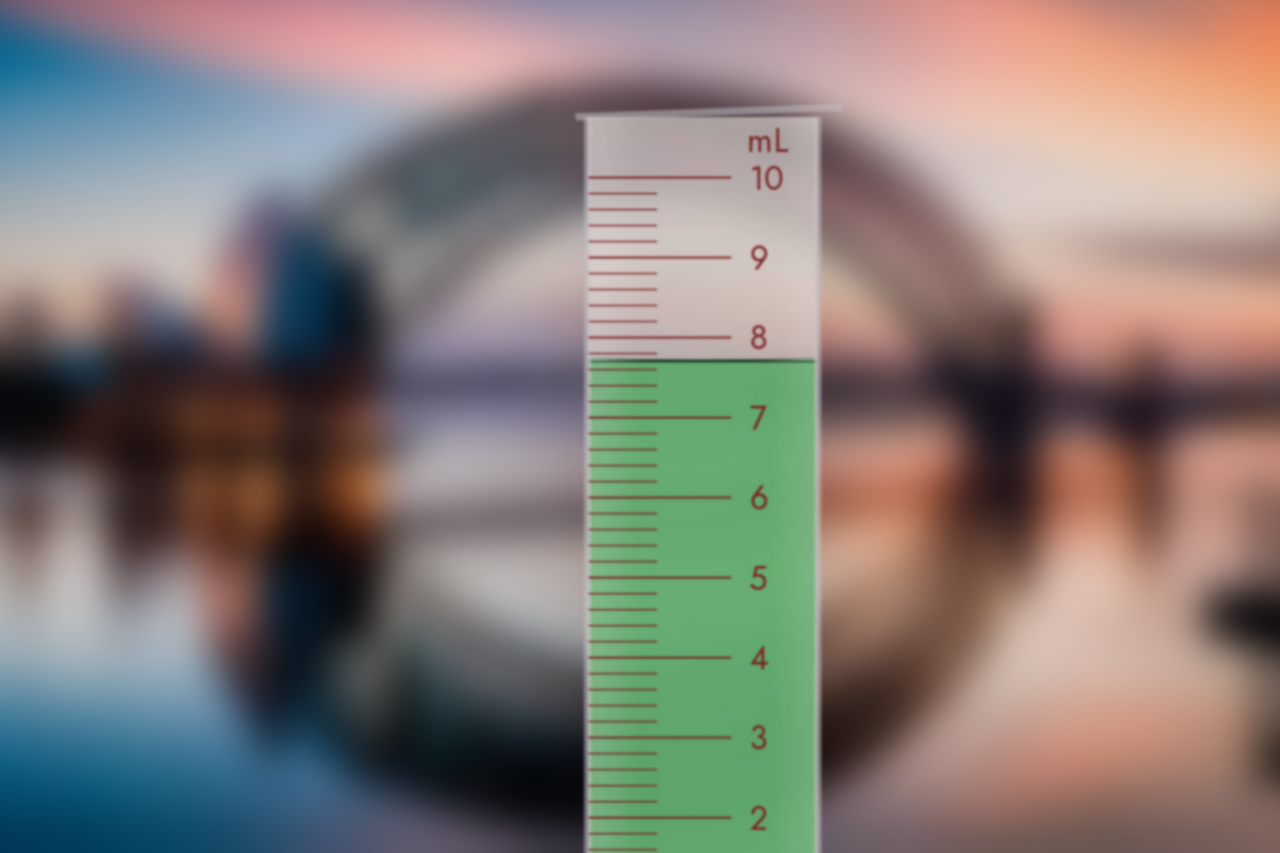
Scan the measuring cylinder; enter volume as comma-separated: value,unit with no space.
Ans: 7.7,mL
